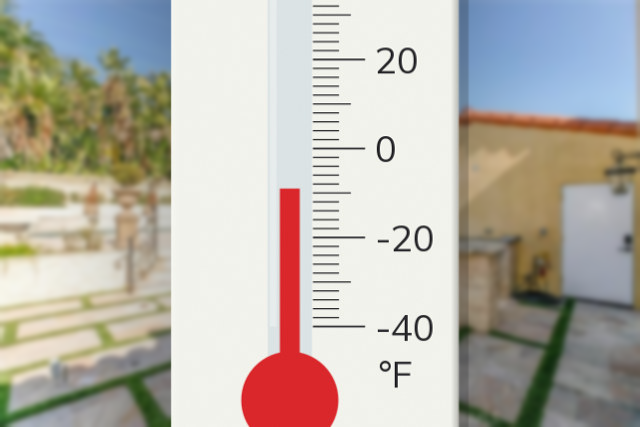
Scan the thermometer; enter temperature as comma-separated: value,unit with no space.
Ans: -9,°F
